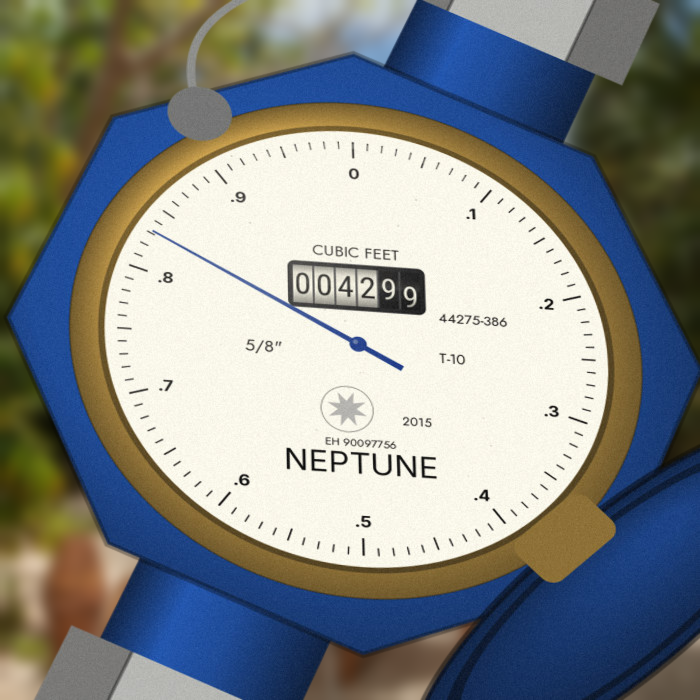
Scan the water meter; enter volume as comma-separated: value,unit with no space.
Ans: 4298.83,ft³
